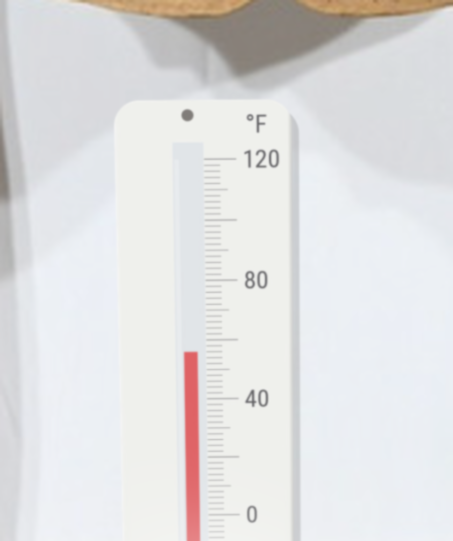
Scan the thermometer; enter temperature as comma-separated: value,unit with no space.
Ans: 56,°F
